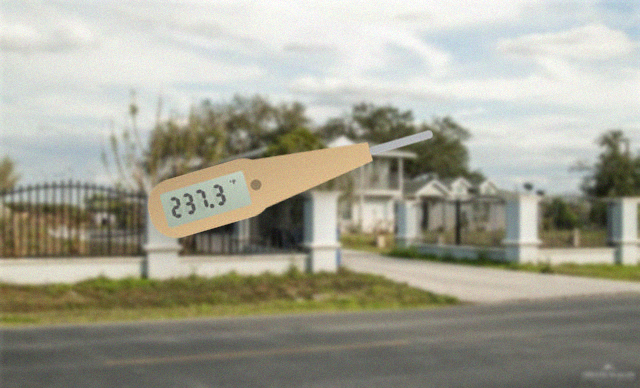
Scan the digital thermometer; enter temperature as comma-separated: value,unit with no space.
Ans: 237.3,°F
